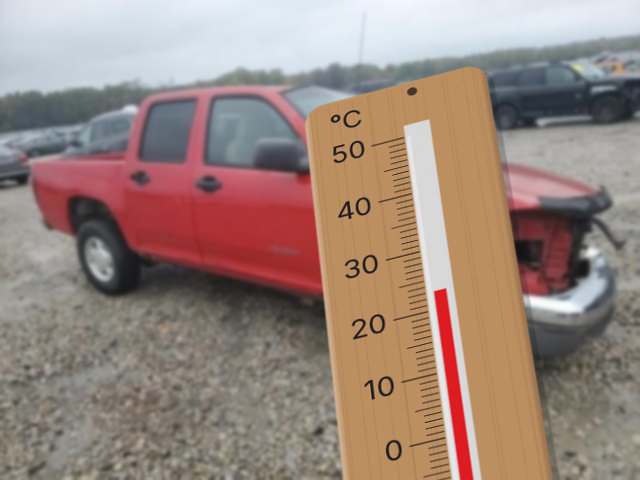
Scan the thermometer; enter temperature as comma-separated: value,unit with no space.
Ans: 23,°C
